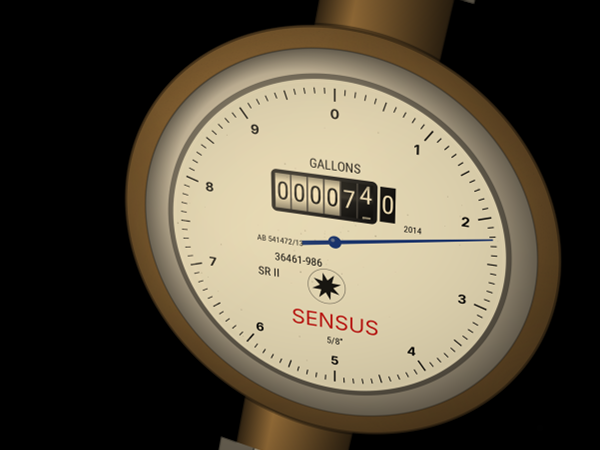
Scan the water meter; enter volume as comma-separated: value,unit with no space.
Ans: 742.2,gal
